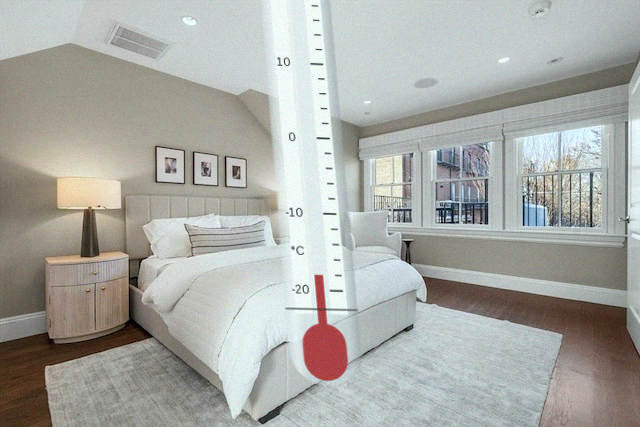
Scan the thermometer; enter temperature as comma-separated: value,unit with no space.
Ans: -18,°C
